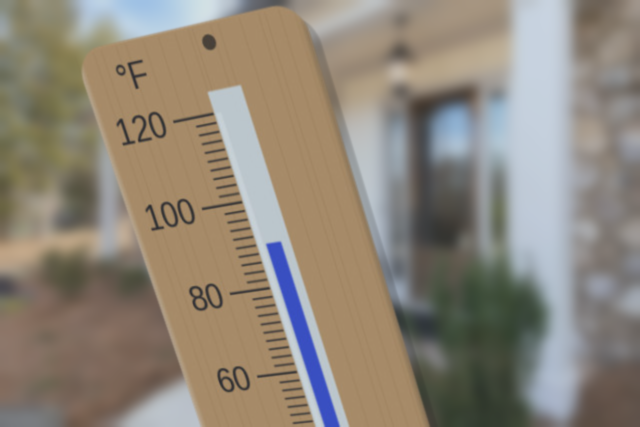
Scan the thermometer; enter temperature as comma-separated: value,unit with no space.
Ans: 90,°F
